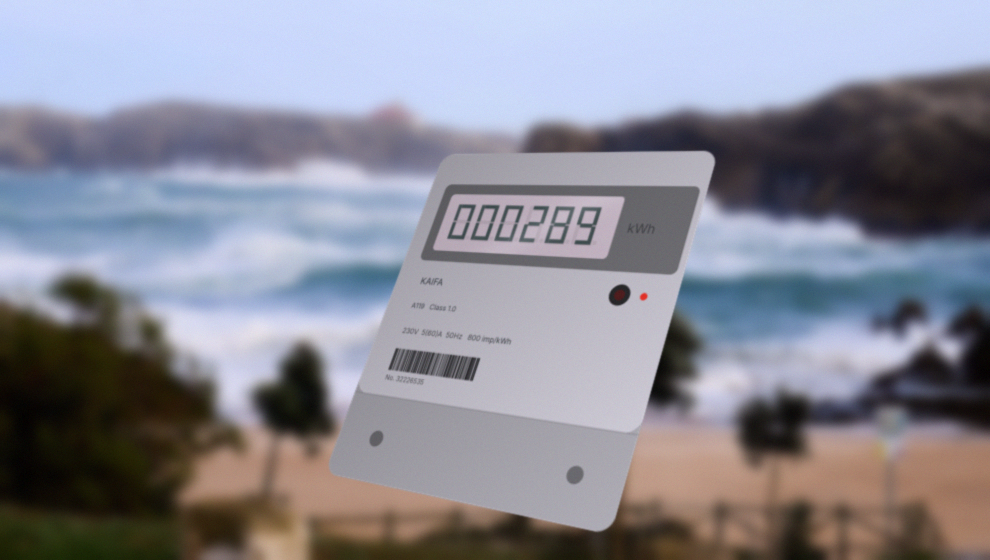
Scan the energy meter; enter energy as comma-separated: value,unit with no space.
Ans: 289,kWh
